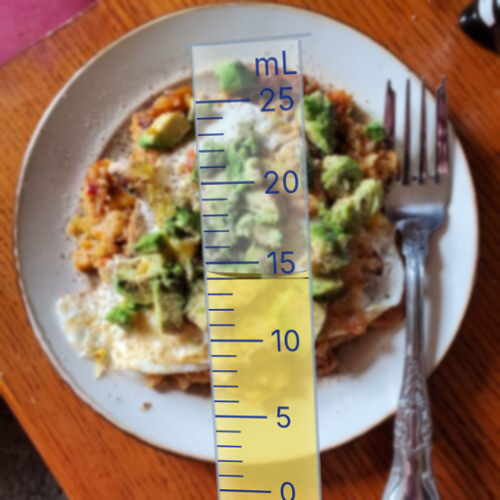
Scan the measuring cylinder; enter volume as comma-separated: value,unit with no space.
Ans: 14,mL
